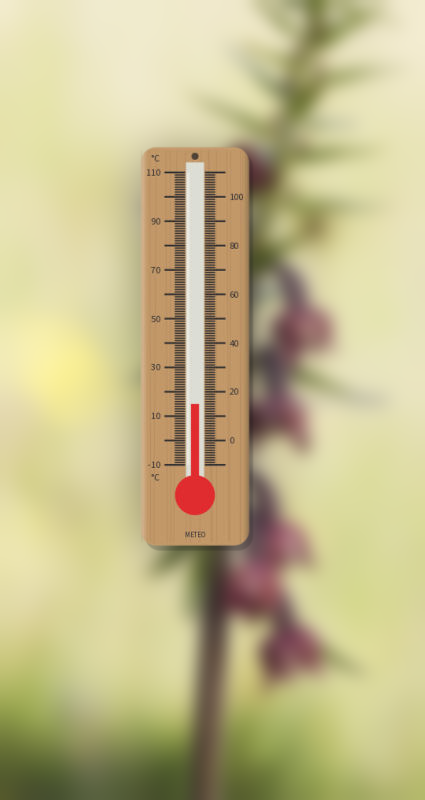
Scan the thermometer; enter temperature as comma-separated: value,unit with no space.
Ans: 15,°C
